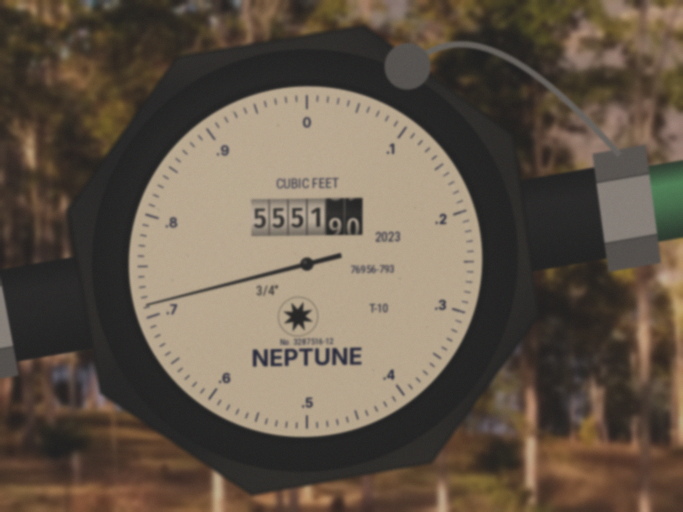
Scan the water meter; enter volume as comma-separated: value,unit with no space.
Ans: 555189.71,ft³
